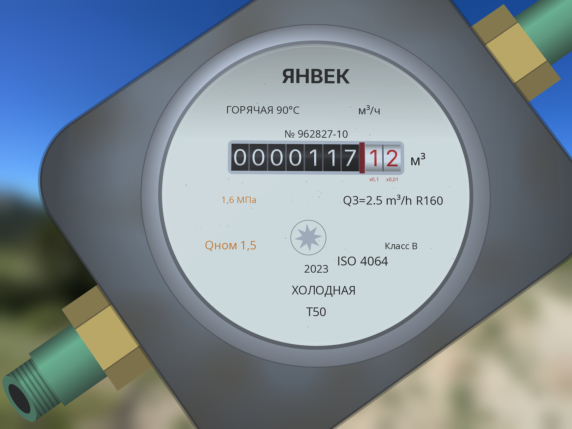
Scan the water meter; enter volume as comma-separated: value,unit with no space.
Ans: 117.12,m³
